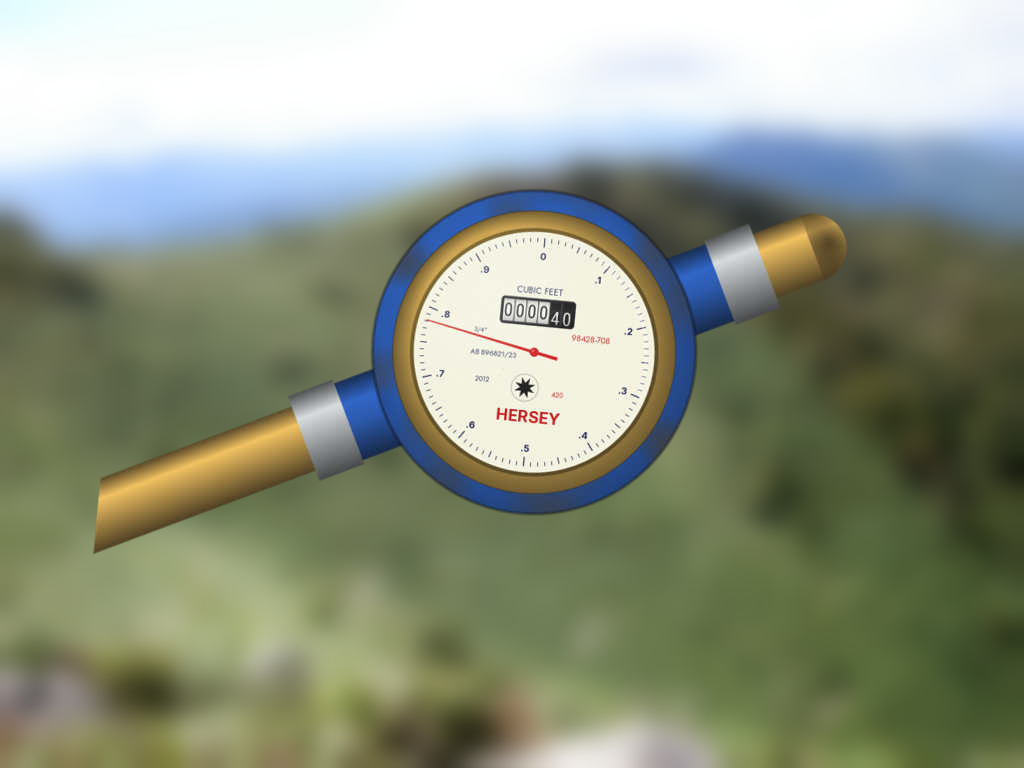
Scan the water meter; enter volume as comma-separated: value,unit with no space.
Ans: 39.78,ft³
